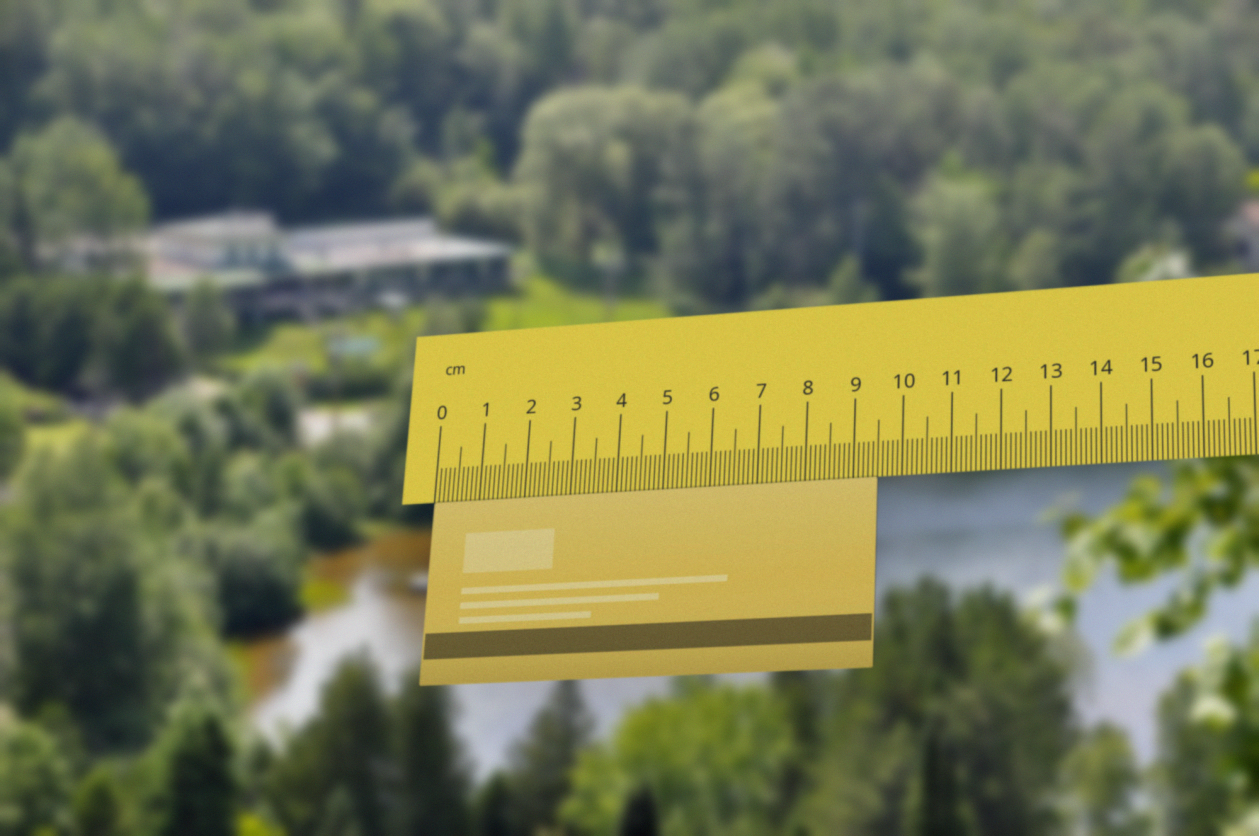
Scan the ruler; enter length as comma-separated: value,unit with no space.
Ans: 9.5,cm
